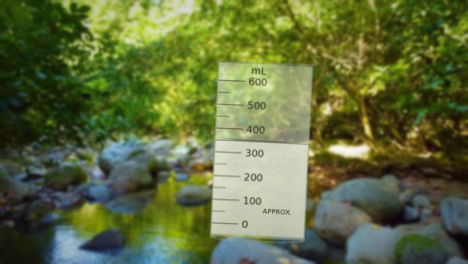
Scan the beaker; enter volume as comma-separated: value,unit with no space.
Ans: 350,mL
